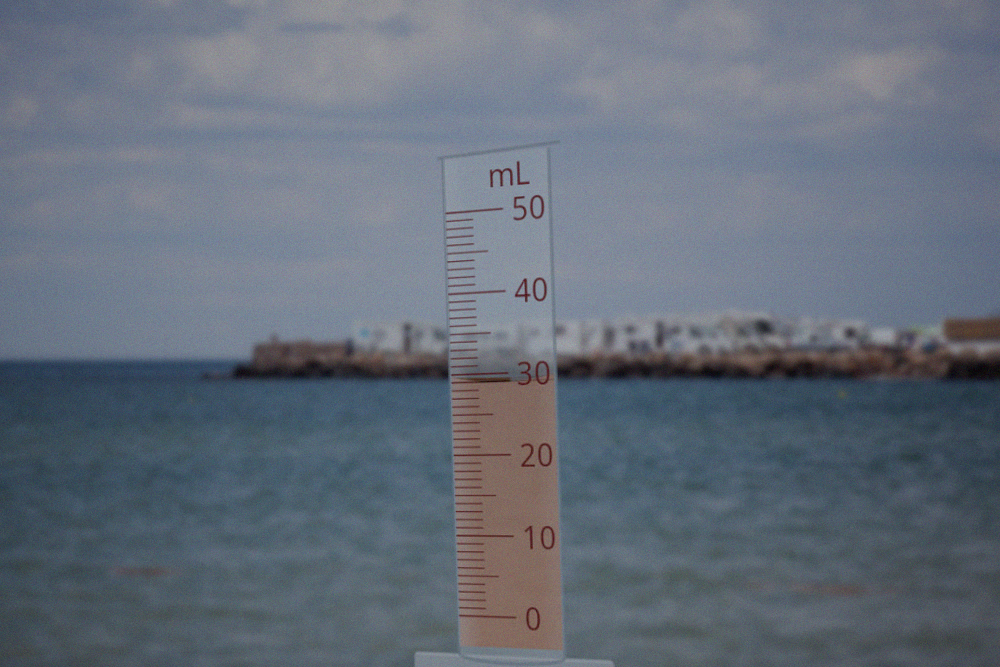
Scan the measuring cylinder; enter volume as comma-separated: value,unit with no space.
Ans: 29,mL
